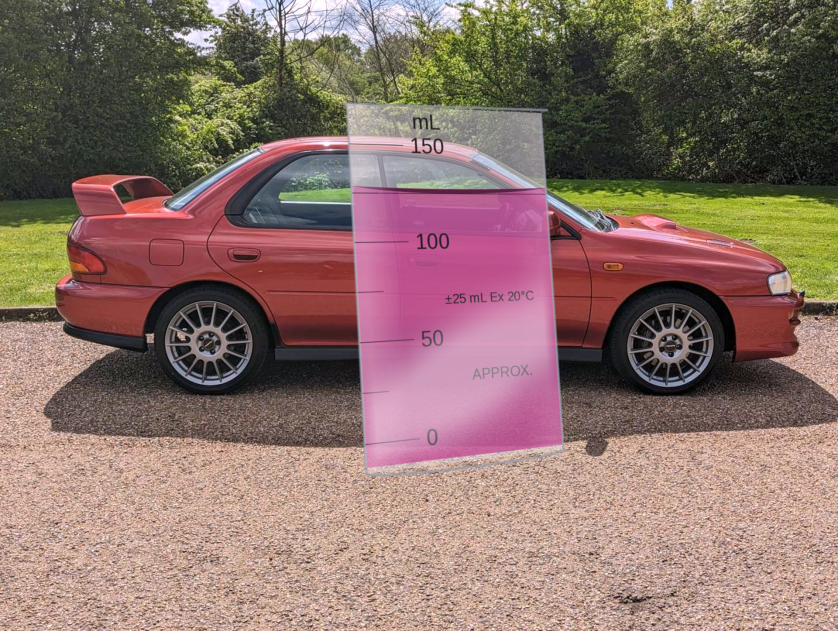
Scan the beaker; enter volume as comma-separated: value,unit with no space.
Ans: 125,mL
